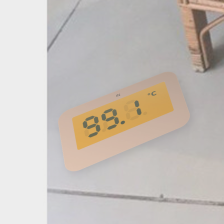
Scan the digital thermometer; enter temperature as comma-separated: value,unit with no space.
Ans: 99.1,°C
